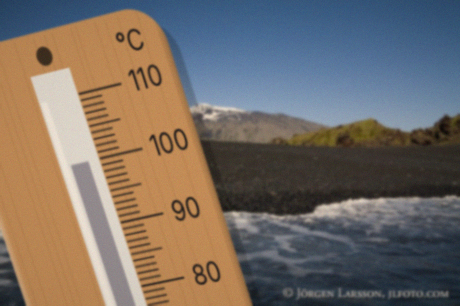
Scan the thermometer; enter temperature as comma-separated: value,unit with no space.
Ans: 100,°C
